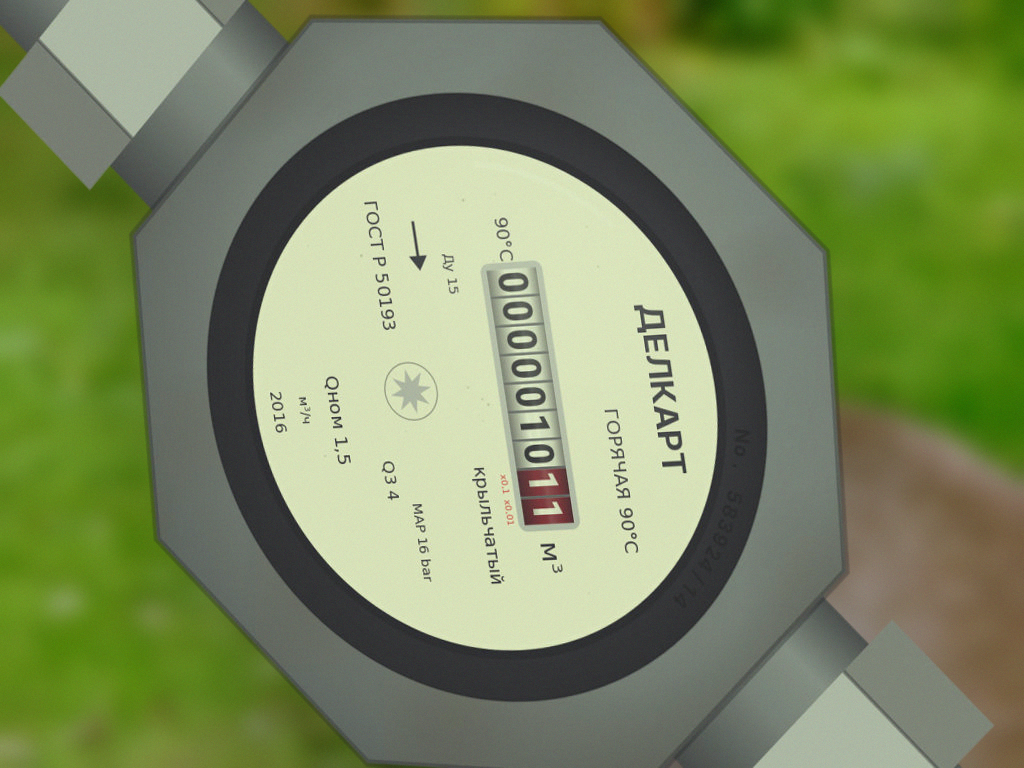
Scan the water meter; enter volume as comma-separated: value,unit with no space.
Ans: 10.11,m³
